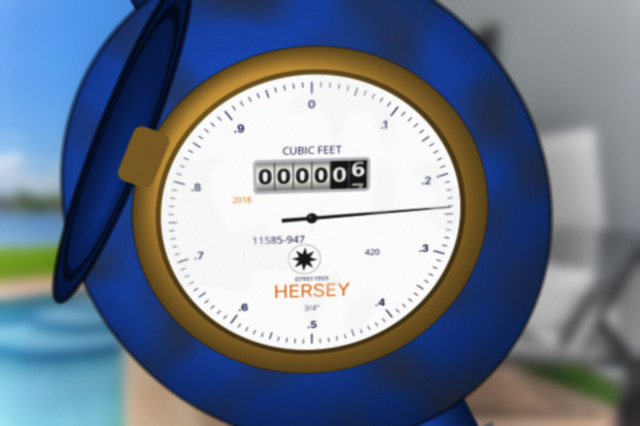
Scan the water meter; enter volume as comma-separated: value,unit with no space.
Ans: 6.24,ft³
